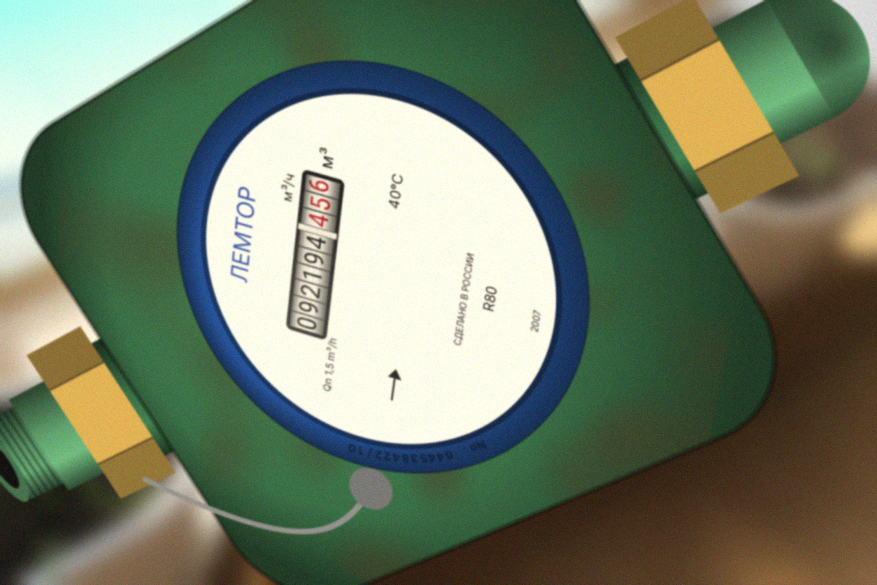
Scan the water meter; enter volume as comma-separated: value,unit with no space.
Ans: 92194.456,m³
